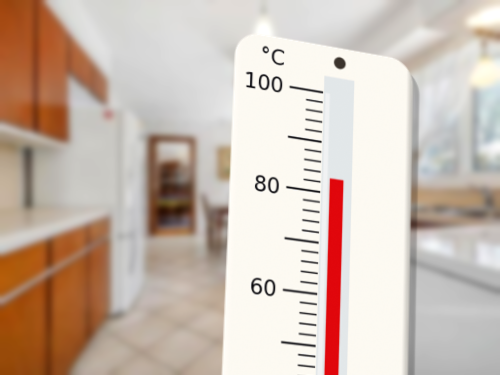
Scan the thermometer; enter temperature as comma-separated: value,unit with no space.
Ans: 83,°C
